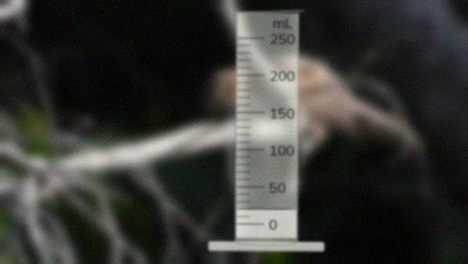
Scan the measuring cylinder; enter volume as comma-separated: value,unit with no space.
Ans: 20,mL
